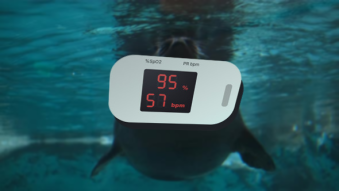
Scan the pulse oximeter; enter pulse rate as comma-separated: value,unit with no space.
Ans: 57,bpm
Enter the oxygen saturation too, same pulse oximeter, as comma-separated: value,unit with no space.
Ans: 95,%
